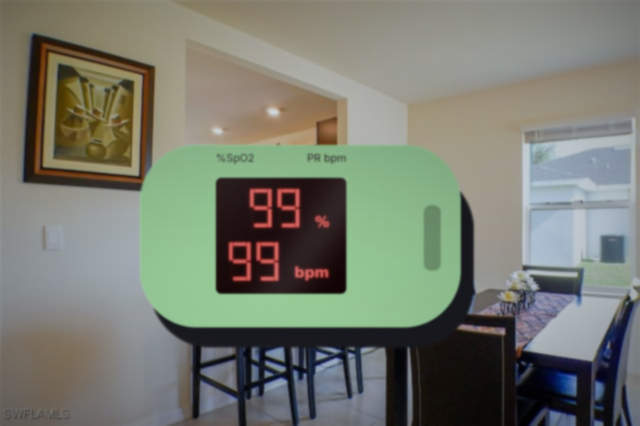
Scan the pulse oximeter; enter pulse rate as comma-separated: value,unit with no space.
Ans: 99,bpm
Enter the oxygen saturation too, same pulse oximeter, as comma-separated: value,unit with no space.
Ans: 99,%
